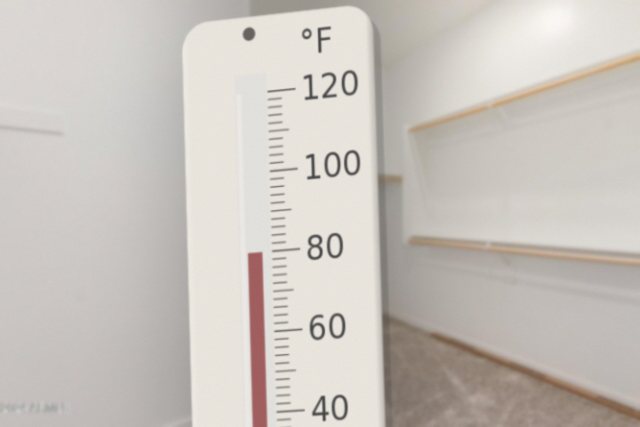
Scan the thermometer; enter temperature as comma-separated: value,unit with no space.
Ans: 80,°F
